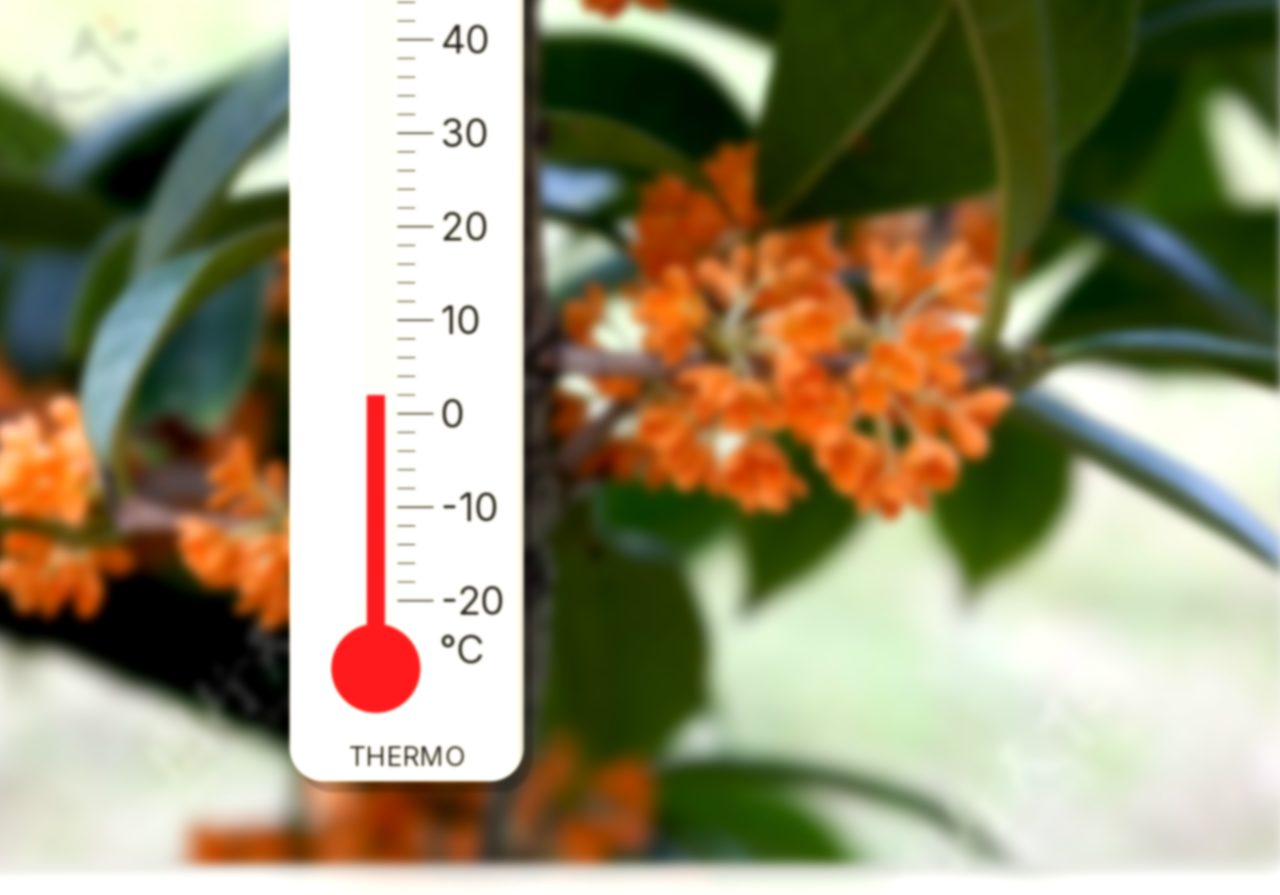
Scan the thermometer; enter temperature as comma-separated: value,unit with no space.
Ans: 2,°C
